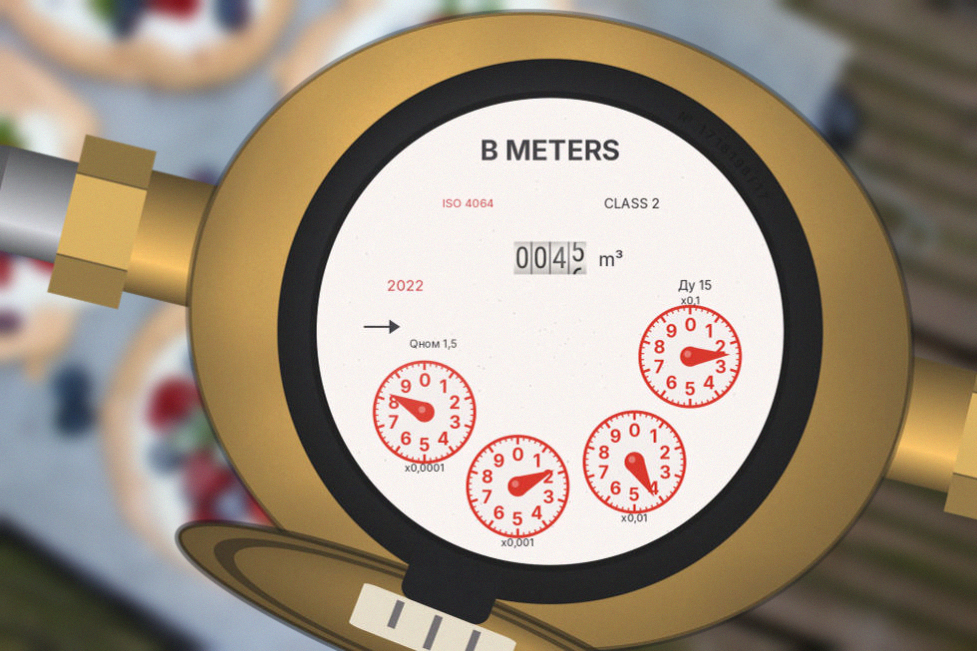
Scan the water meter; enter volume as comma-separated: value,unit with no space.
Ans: 45.2418,m³
